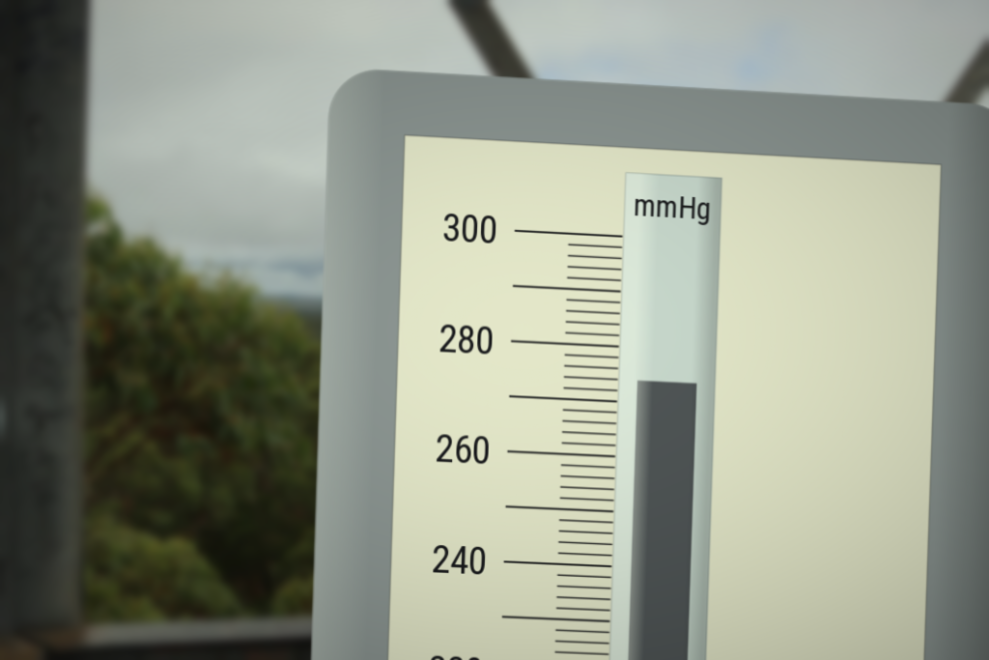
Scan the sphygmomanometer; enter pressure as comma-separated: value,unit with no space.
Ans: 274,mmHg
